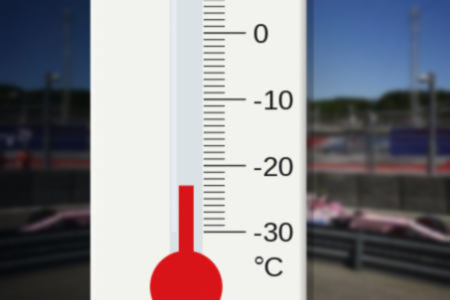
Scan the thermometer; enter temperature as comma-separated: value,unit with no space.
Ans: -23,°C
